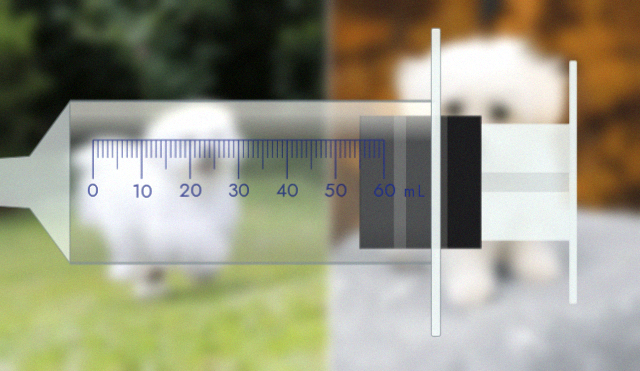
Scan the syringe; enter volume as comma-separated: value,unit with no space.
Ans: 55,mL
